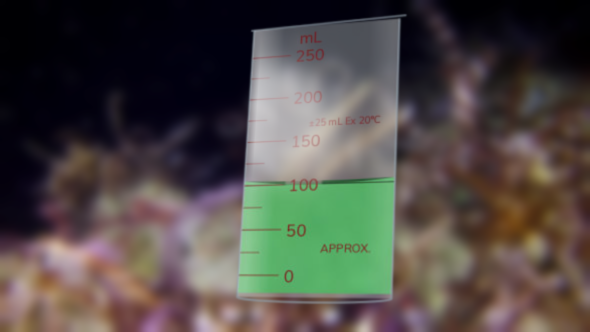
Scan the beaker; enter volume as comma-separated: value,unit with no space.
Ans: 100,mL
